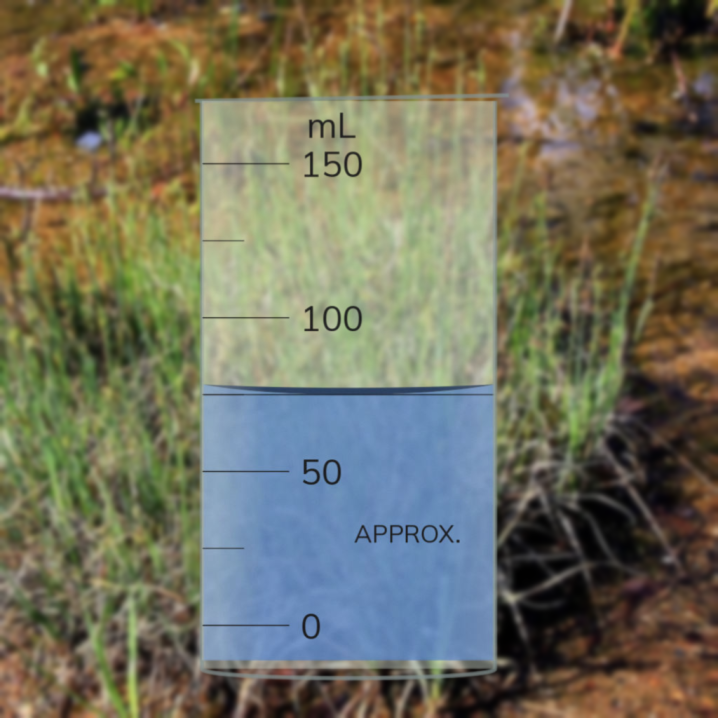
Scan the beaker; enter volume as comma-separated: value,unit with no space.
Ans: 75,mL
